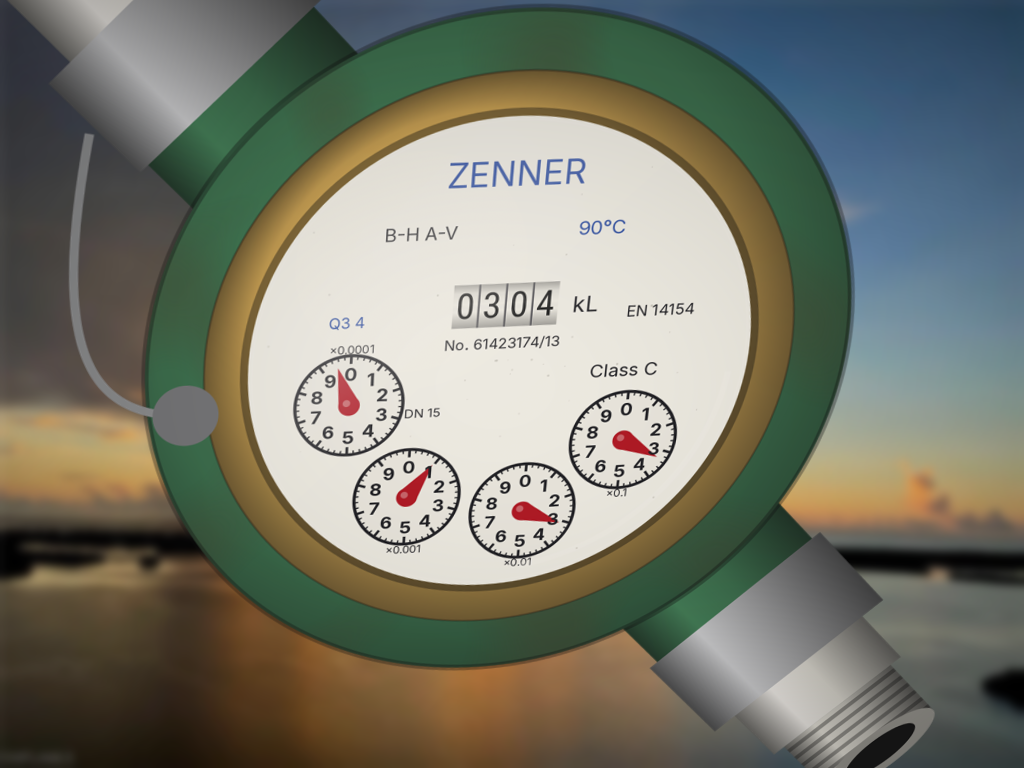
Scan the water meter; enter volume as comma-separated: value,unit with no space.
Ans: 304.3309,kL
